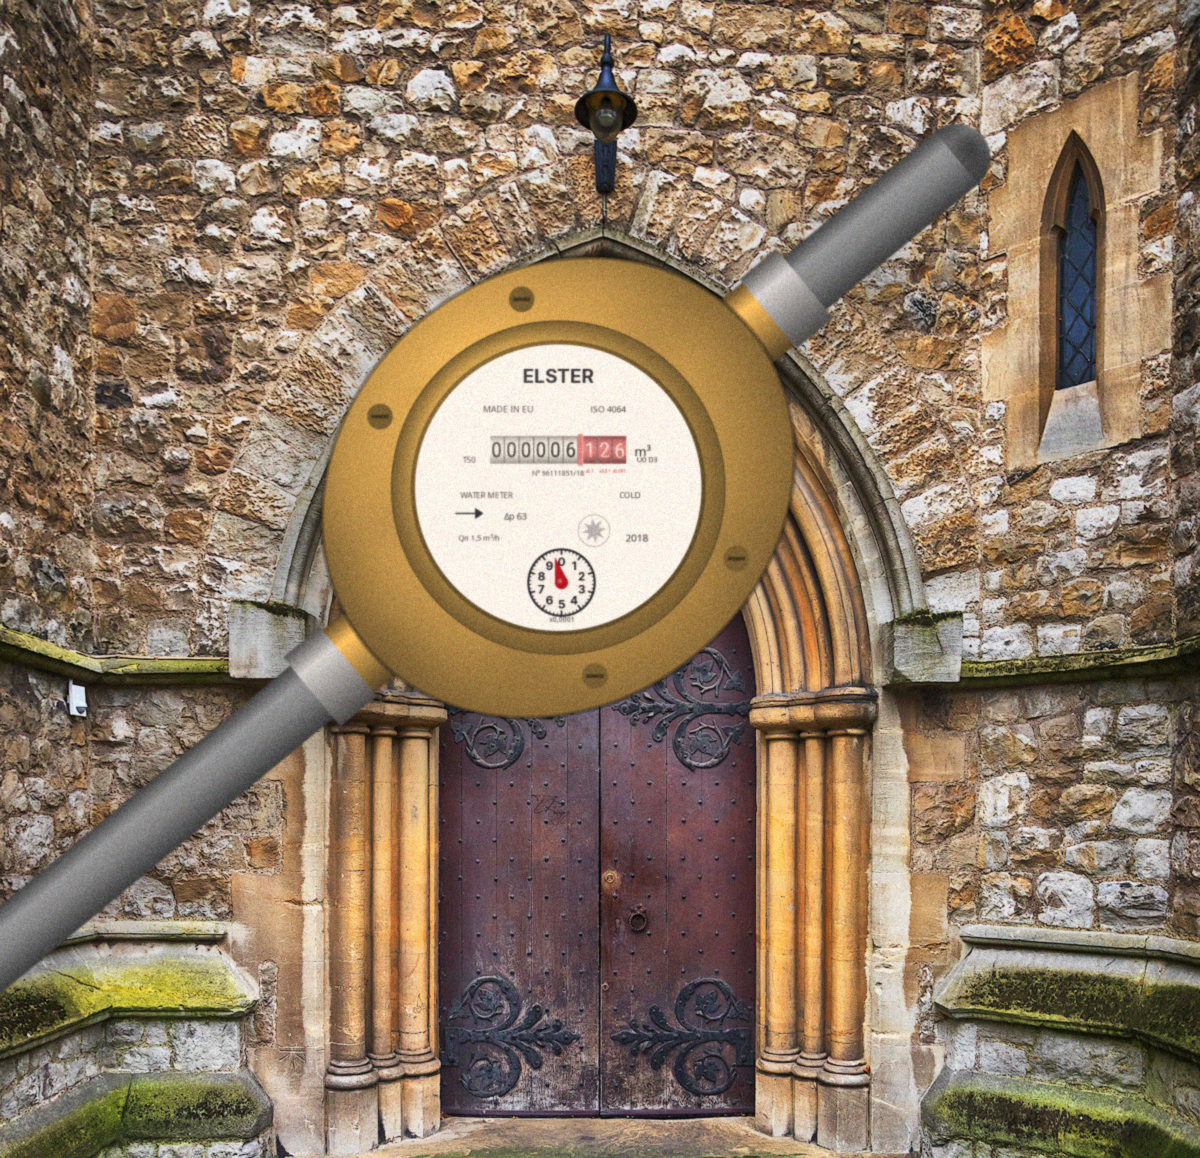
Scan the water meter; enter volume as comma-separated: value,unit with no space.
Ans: 6.1259,m³
